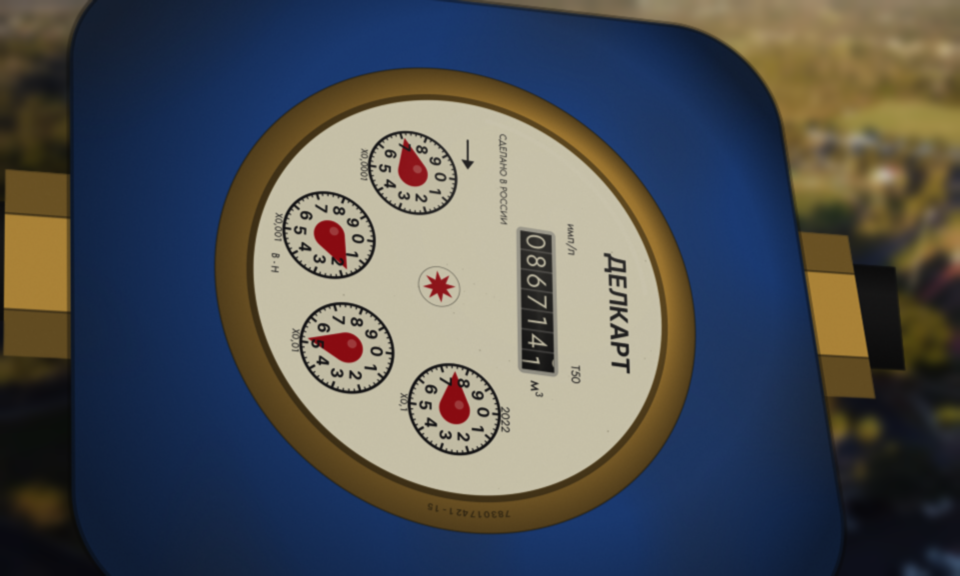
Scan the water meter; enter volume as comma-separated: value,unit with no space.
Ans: 867140.7517,m³
